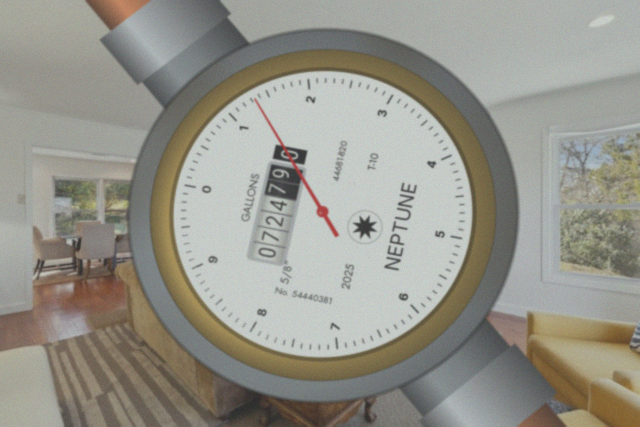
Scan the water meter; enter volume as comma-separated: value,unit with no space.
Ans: 724791.3,gal
